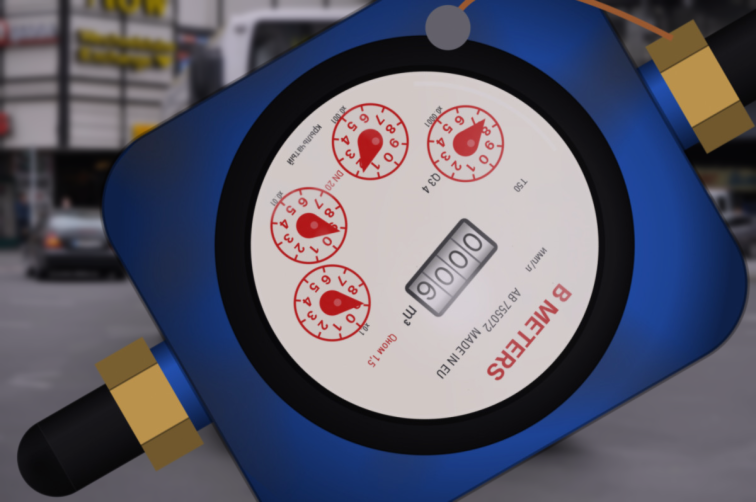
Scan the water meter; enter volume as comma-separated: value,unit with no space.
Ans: 5.8917,m³
